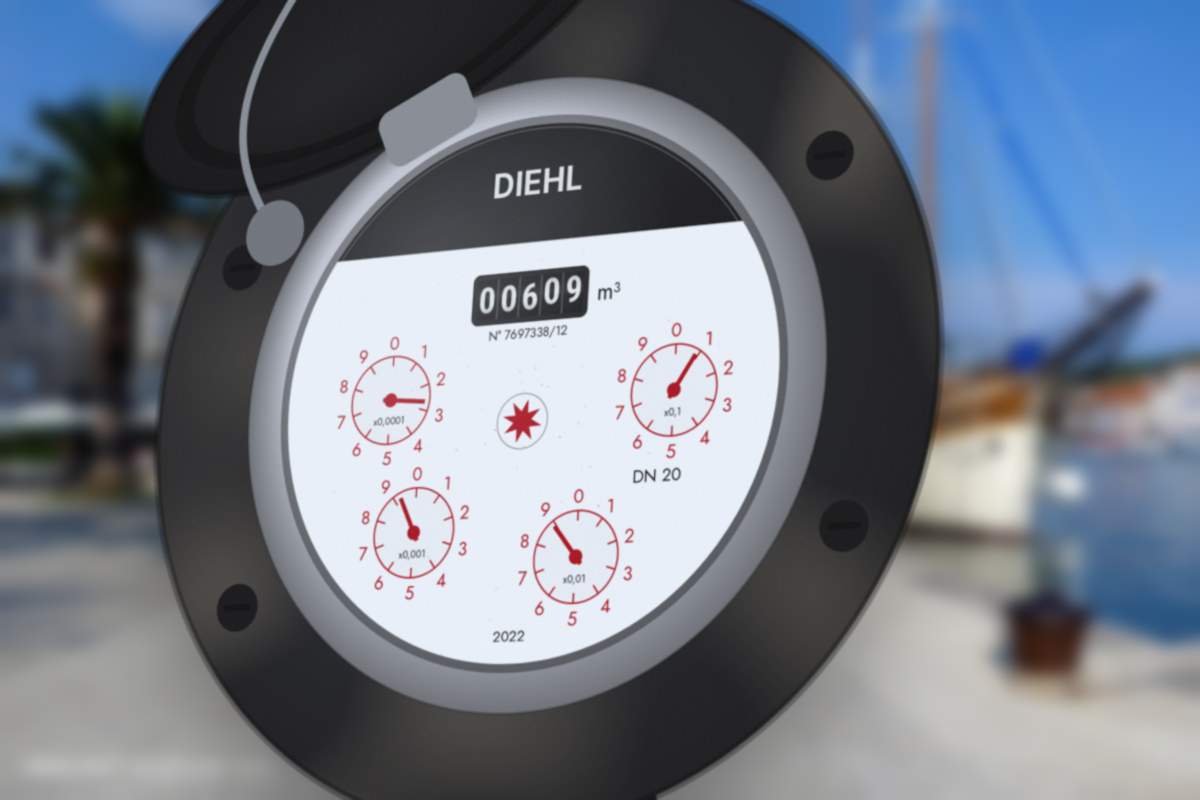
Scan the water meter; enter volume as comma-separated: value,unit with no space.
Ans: 609.0892,m³
